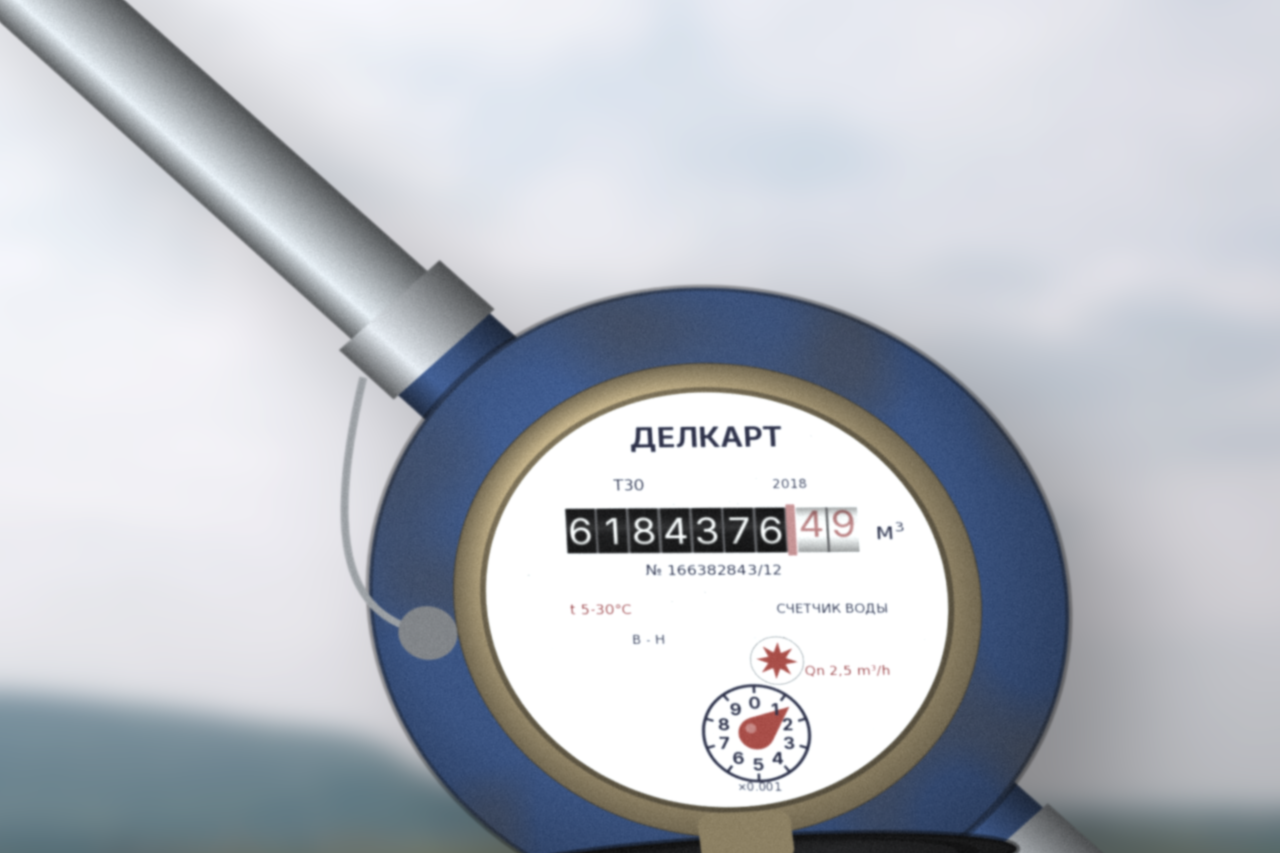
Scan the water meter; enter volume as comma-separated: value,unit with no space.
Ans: 6184376.491,m³
